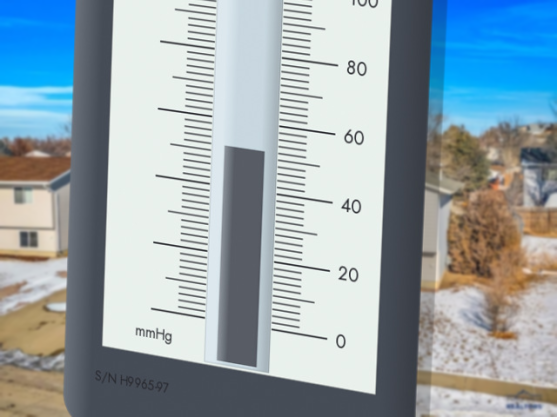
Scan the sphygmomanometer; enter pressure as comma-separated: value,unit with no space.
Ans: 52,mmHg
